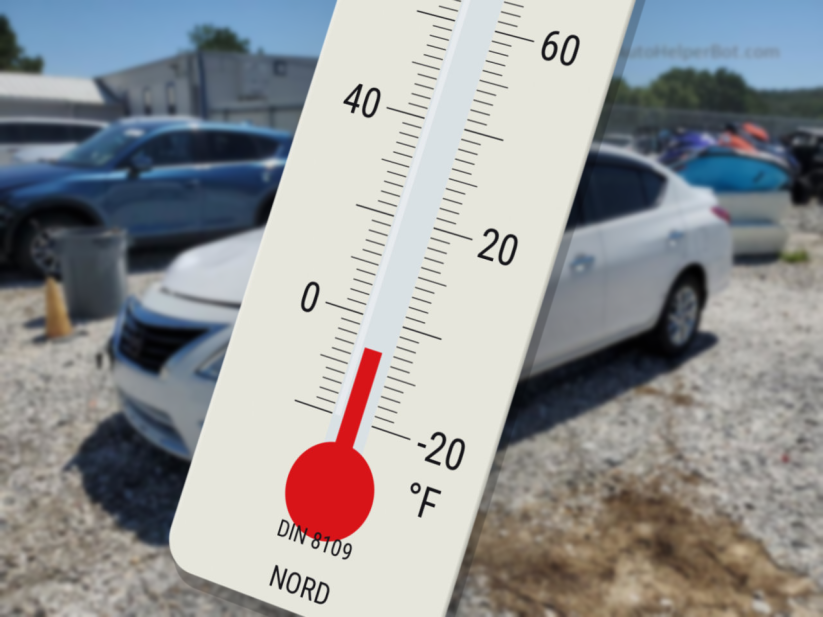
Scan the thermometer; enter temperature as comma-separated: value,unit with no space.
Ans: -6,°F
